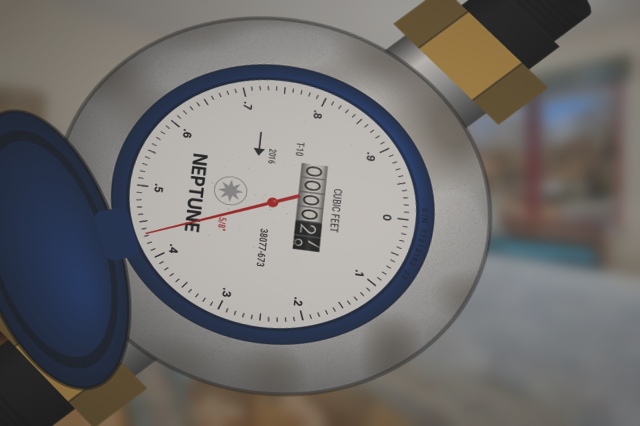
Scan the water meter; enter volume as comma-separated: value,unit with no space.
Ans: 27.43,ft³
